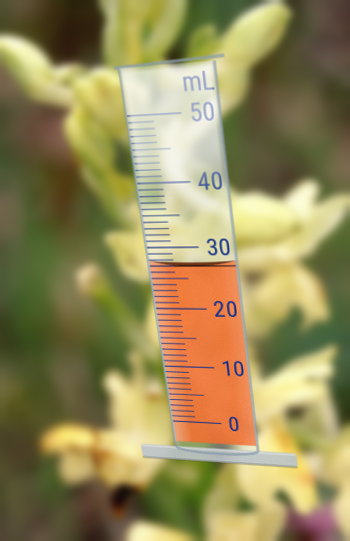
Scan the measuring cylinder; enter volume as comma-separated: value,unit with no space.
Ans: 27,mL
